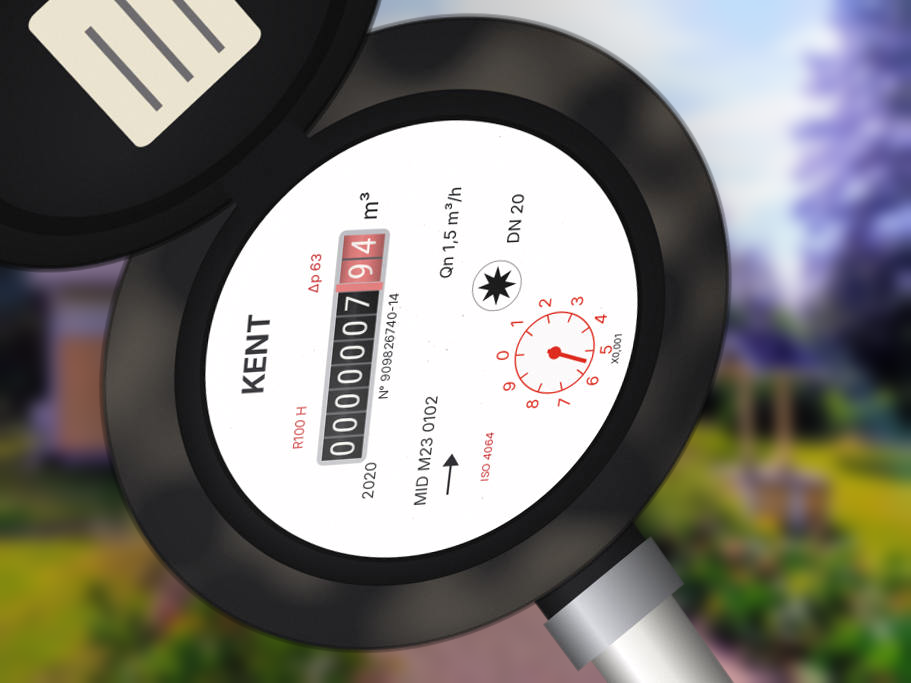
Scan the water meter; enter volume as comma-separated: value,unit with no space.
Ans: 7.945,m³
